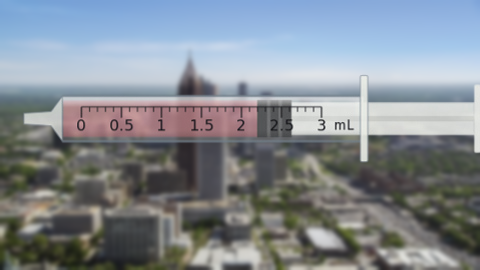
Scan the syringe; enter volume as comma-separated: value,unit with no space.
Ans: 2.2,mL
